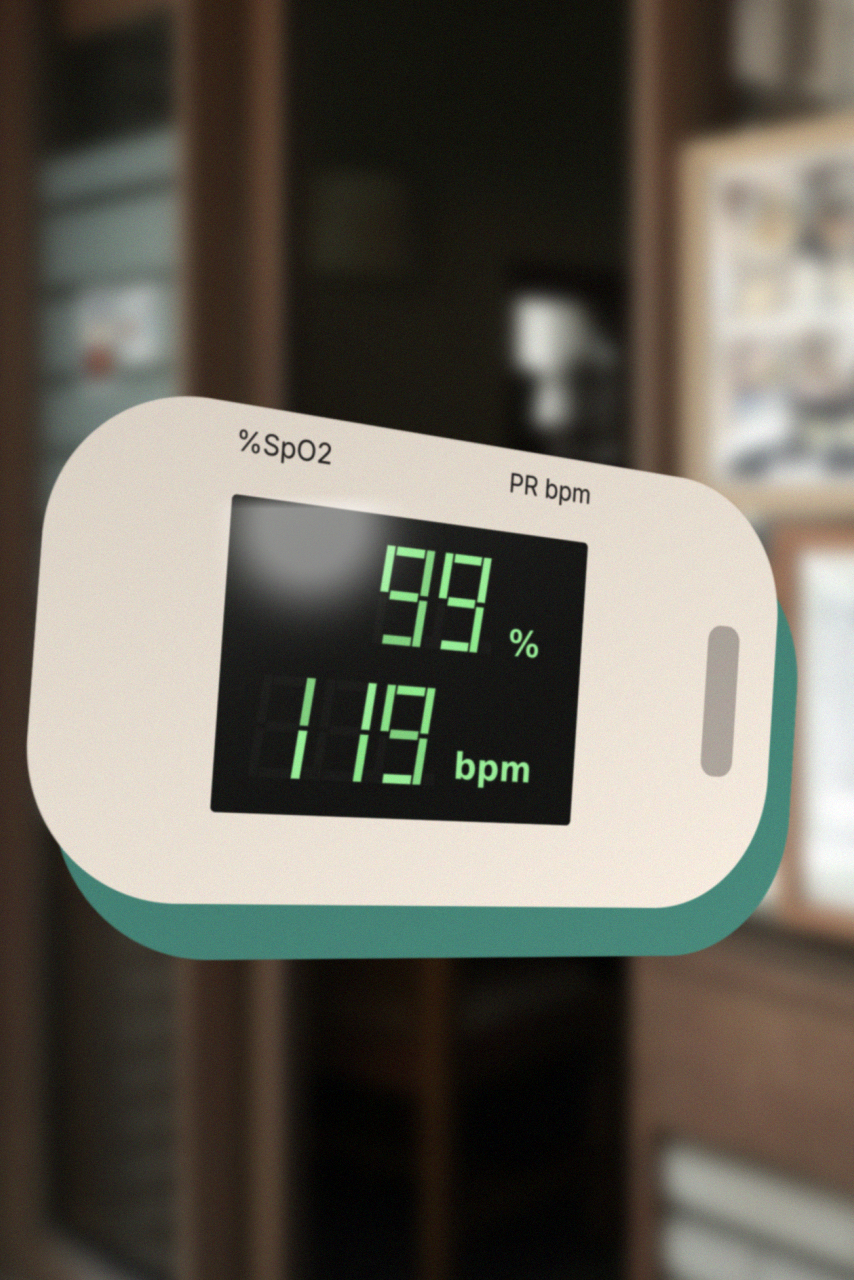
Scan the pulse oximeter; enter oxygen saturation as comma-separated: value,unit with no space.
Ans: 99,%
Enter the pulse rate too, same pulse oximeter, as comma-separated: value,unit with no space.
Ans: 119,bpm
